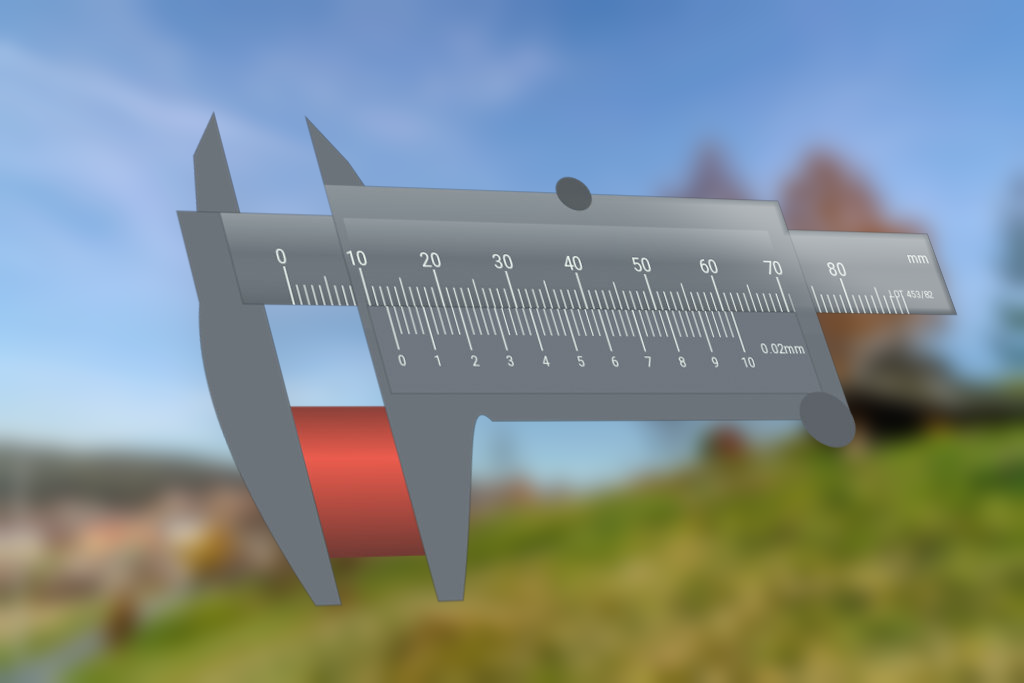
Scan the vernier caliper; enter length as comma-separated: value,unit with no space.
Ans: 12.2,mm
